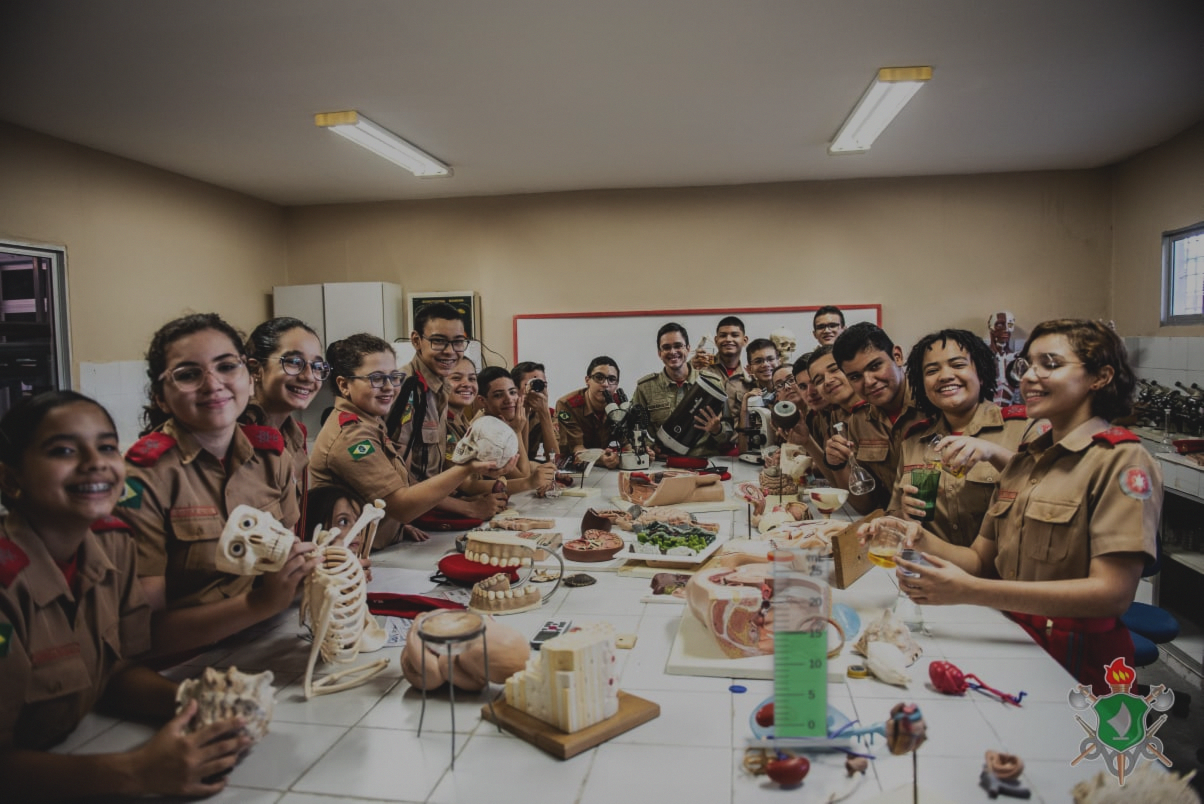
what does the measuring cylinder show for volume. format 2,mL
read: 15,mL
